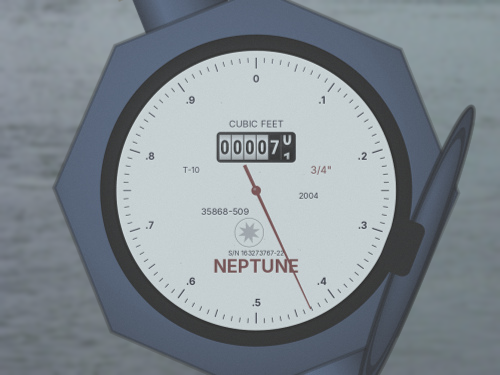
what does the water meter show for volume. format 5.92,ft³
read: 70.43,ft³
